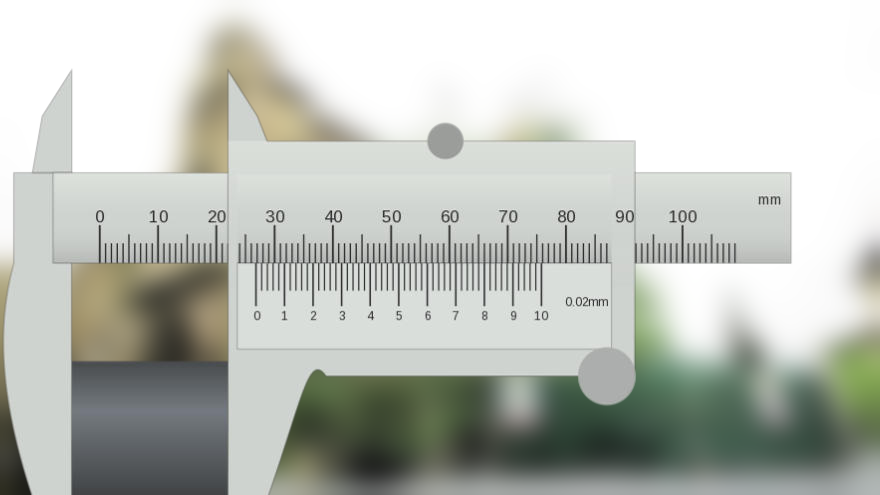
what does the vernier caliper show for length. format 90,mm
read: 26.8,mm
